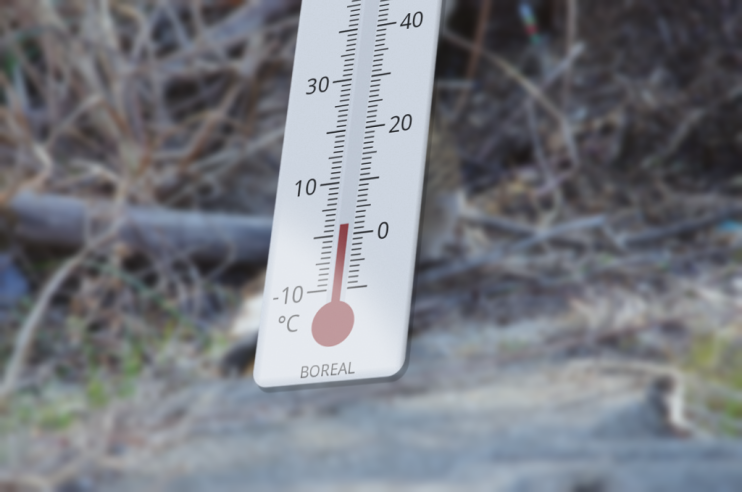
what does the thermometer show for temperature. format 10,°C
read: 2,°C
